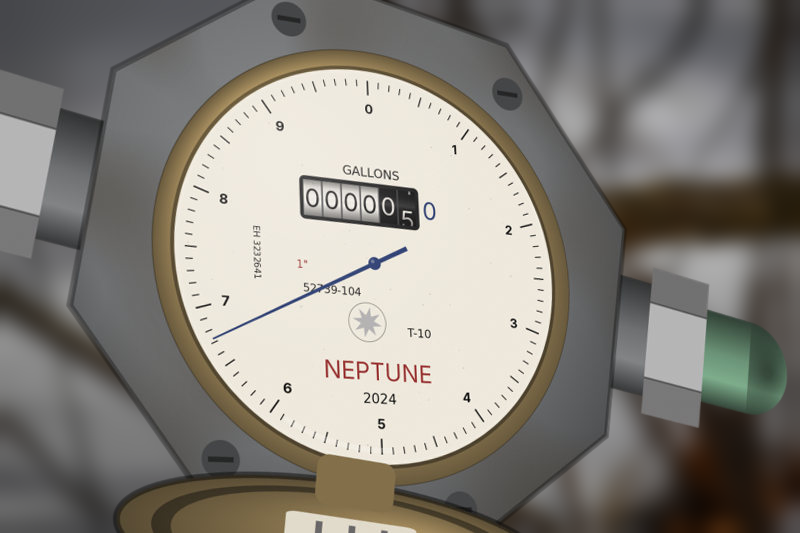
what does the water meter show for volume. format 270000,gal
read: 46.7,gal
